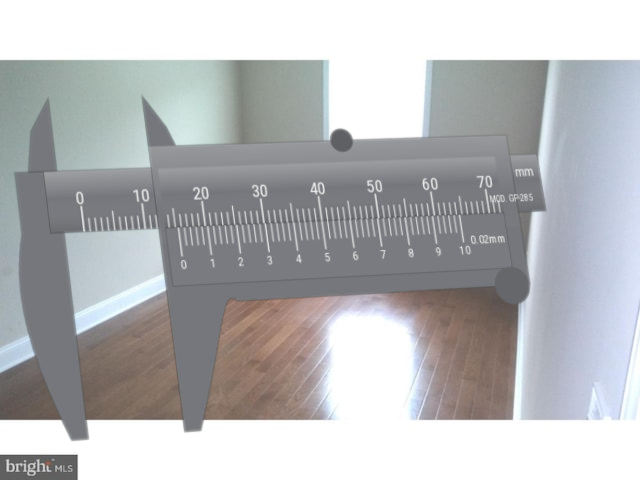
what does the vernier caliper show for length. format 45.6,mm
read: 15.5,mm
